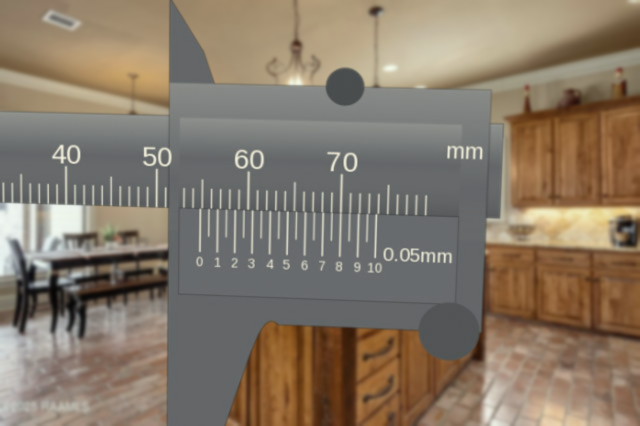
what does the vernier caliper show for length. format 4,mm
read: 54.8,mm
